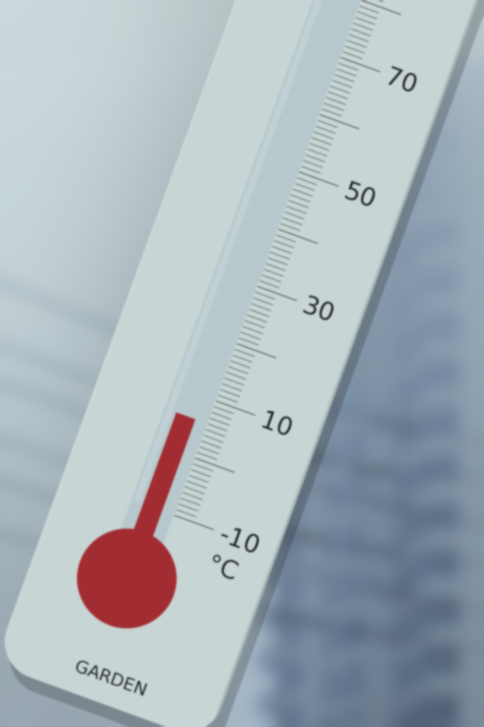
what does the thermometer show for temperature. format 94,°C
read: 6,°C
